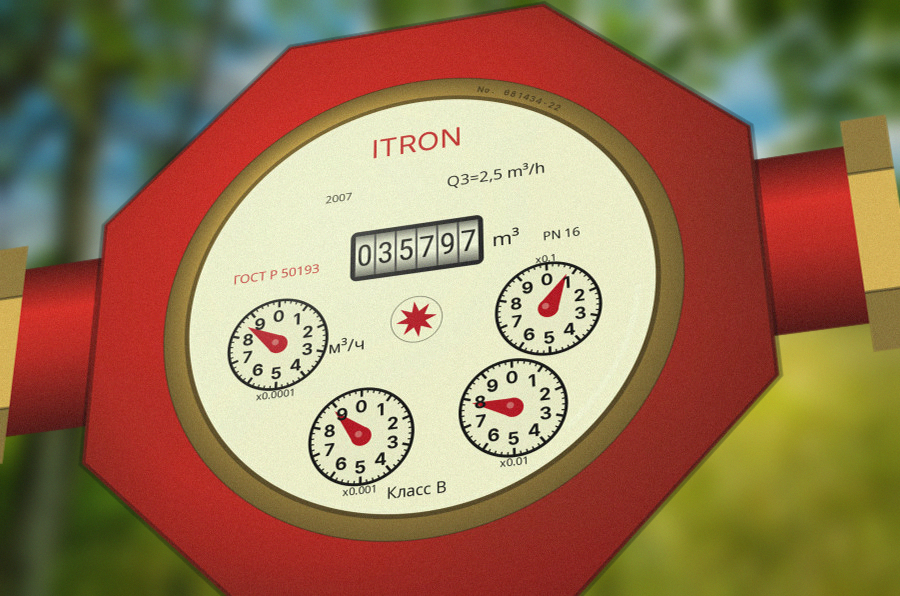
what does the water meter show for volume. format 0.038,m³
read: 35797.0788,m³
